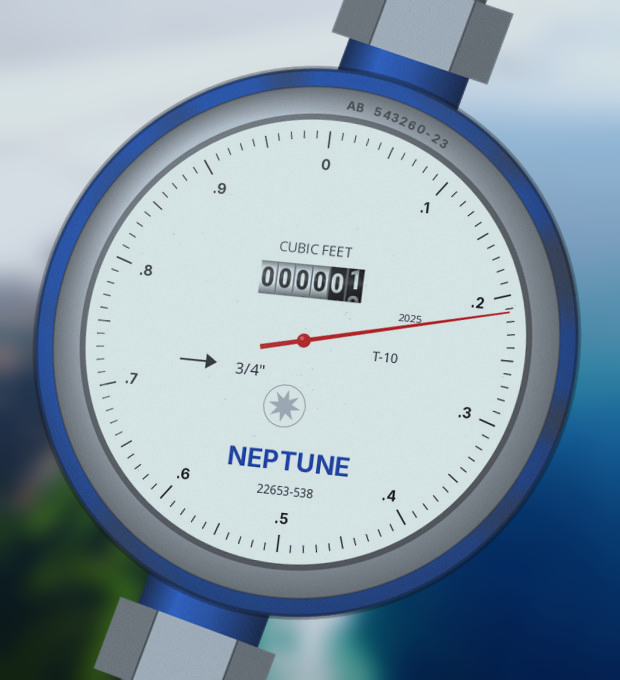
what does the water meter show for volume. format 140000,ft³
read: 1.21,ft³
